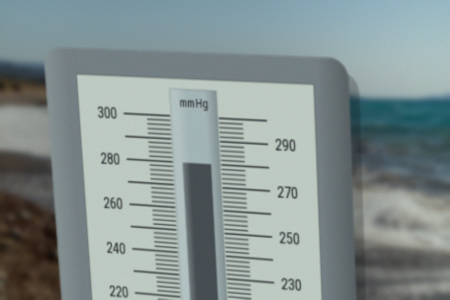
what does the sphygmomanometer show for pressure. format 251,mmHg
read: 280,mmHg
